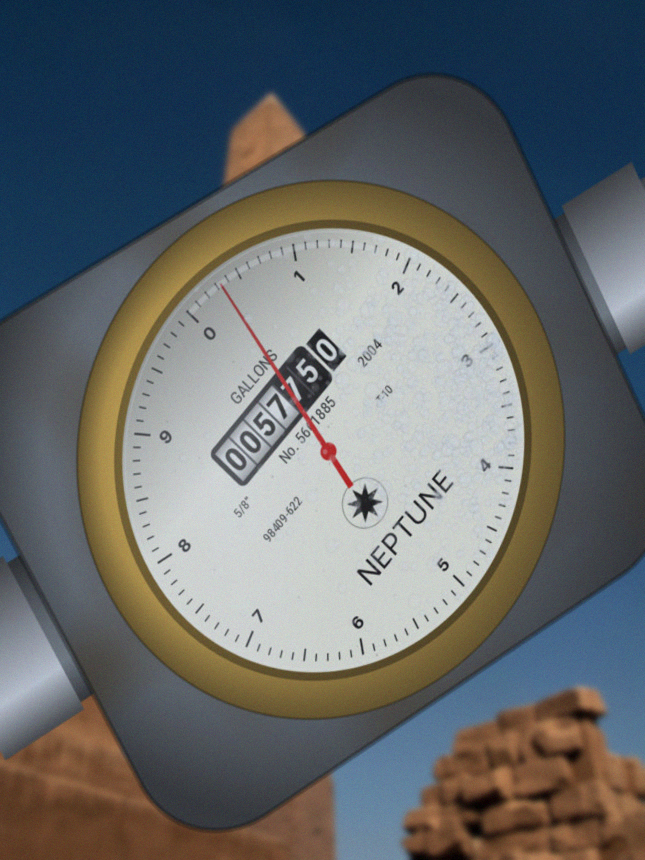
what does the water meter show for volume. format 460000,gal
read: 57750.3,gal
